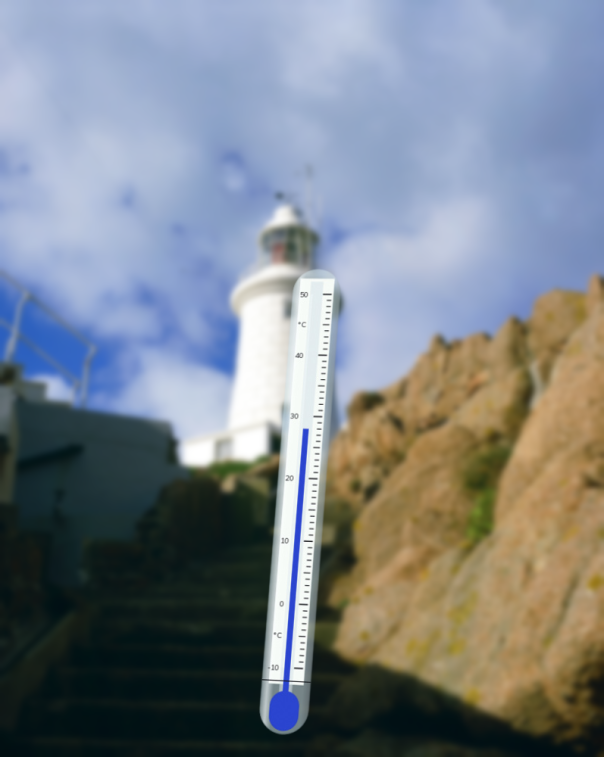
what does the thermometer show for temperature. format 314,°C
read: 28,°C
